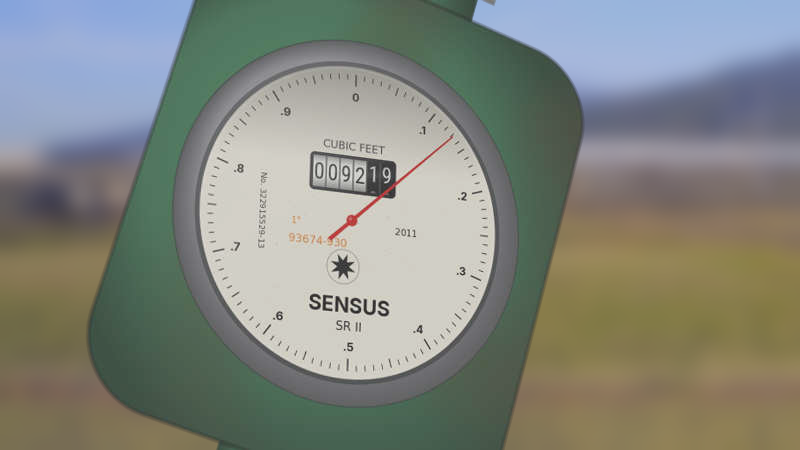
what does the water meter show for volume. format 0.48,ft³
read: 9219.13,ft³
